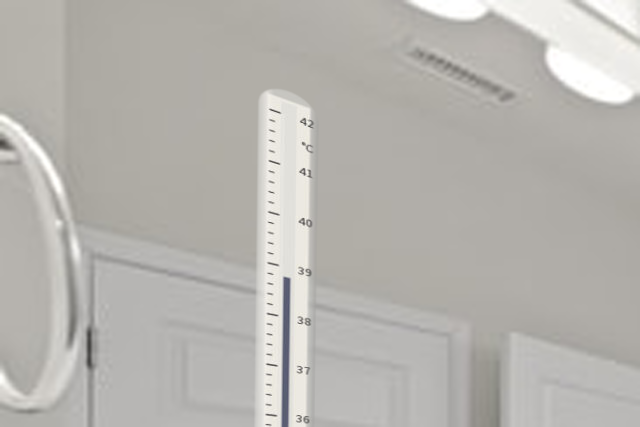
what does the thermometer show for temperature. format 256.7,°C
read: 38.8,°C
